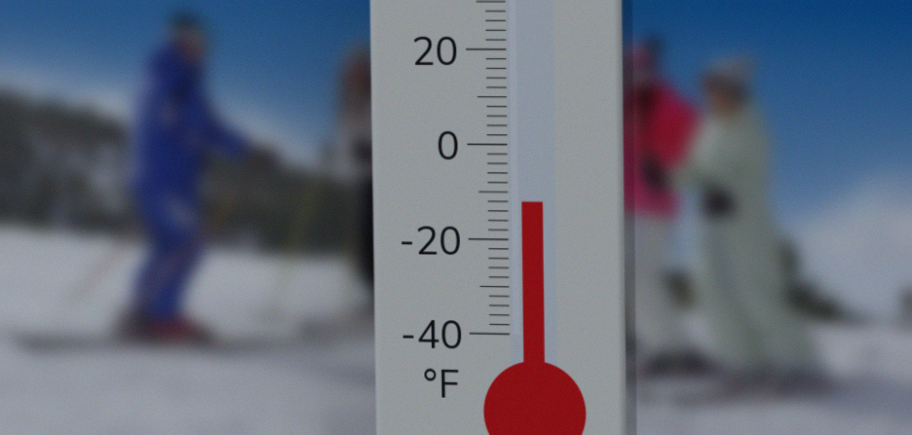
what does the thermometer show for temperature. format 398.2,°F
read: -12,°F
